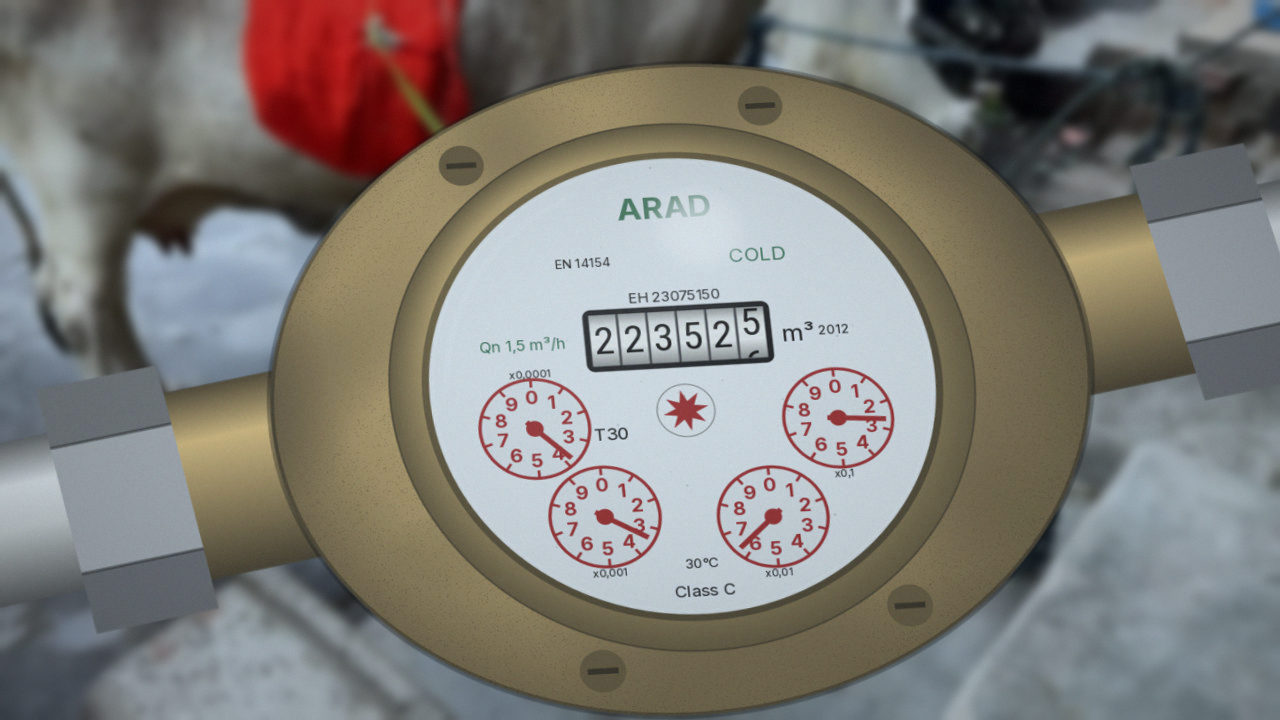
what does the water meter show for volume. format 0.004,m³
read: 223525.2633,m³
